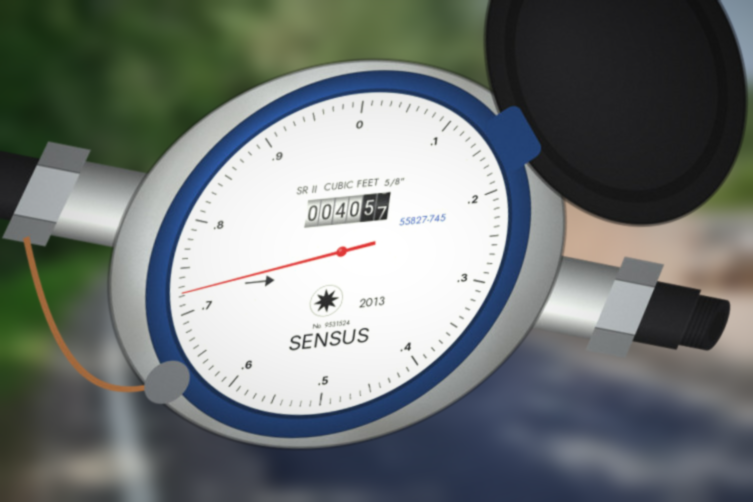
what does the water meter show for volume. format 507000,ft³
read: 4056.72,ft³
